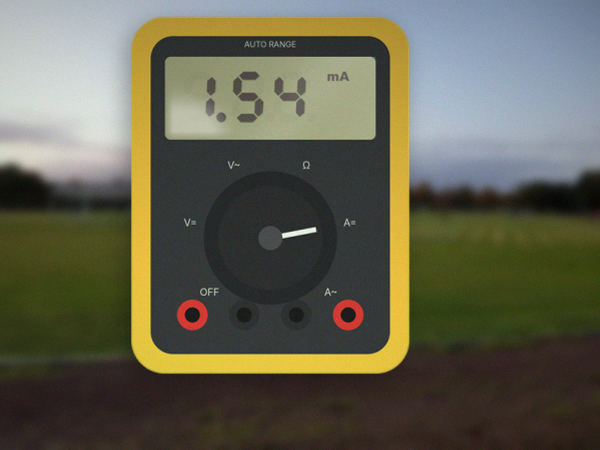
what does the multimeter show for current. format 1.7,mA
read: 1.54,mA
